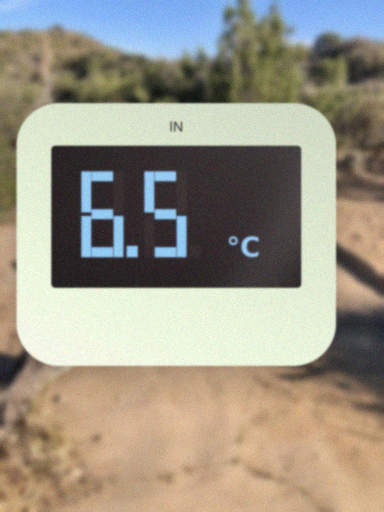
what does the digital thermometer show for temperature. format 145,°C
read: 6.5,°C
